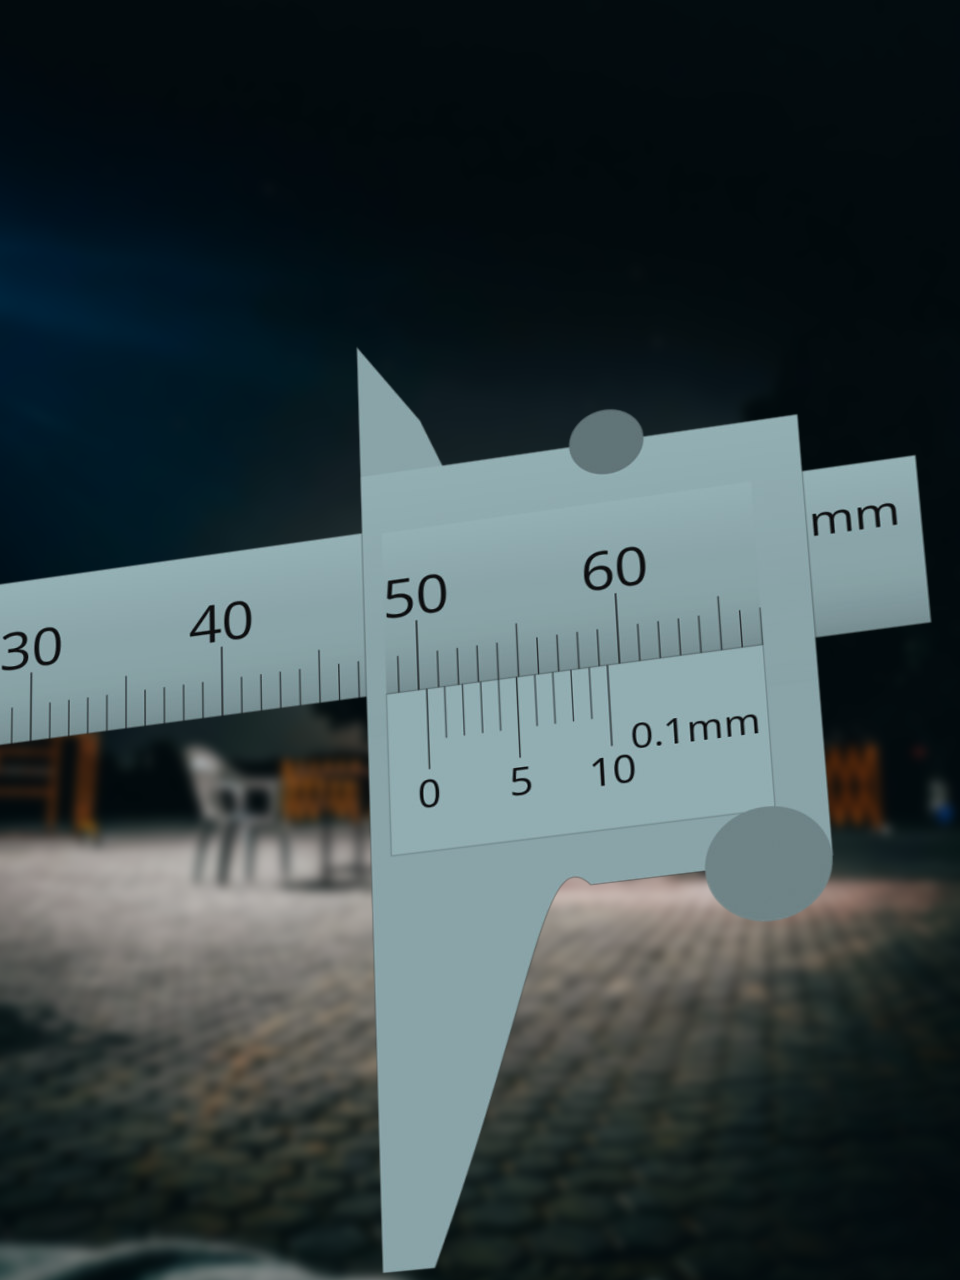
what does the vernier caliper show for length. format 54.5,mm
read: 50.4,mm
